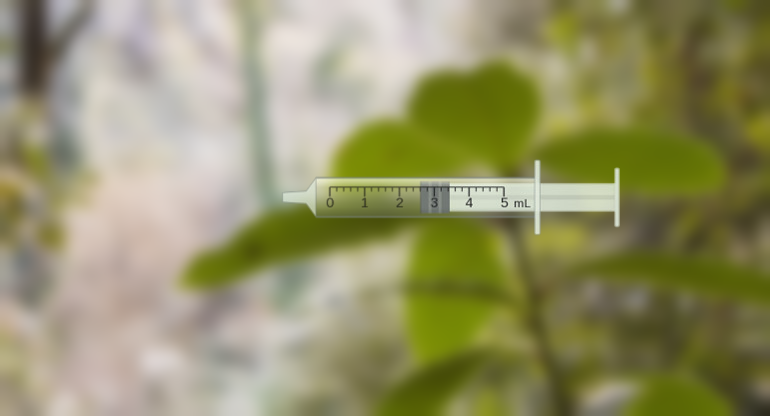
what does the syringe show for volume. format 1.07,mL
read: 2.6,mL
